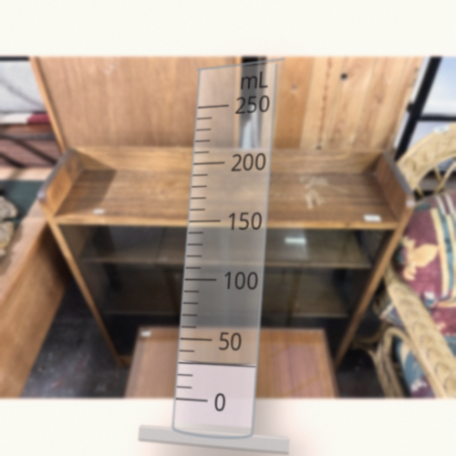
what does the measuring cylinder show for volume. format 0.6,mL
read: 30,mL
